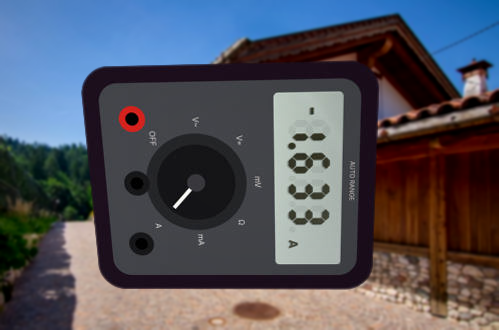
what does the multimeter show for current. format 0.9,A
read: -1.633,A
